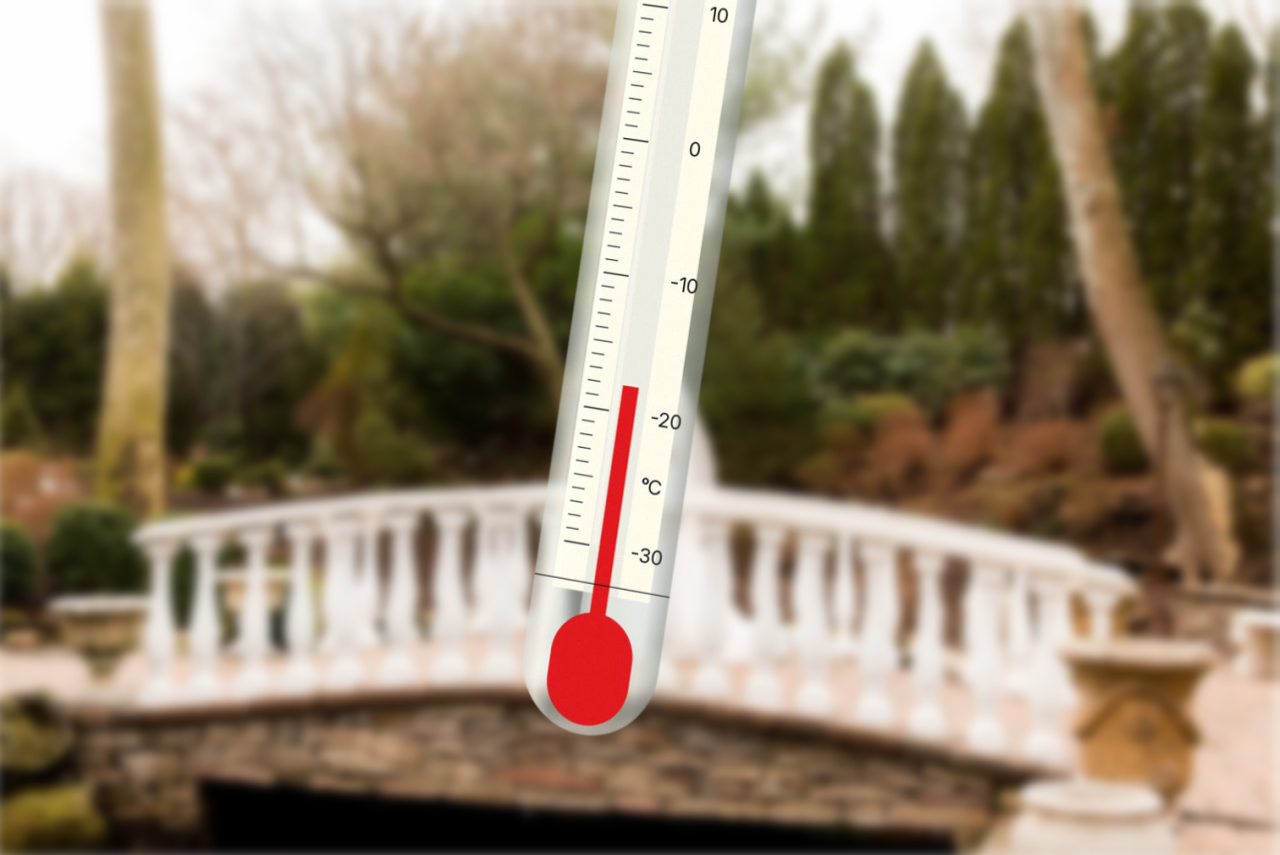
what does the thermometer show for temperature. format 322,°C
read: -18,°C
